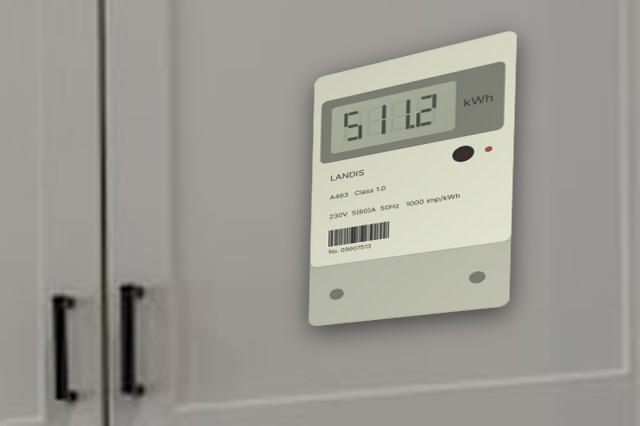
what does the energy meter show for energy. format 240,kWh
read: 511.2,kWh
